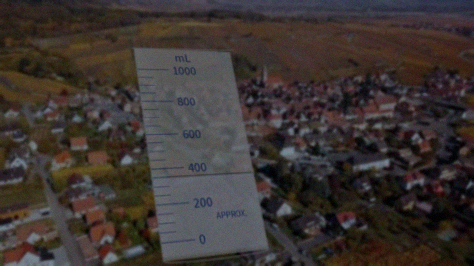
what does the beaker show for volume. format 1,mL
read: 350,mL
